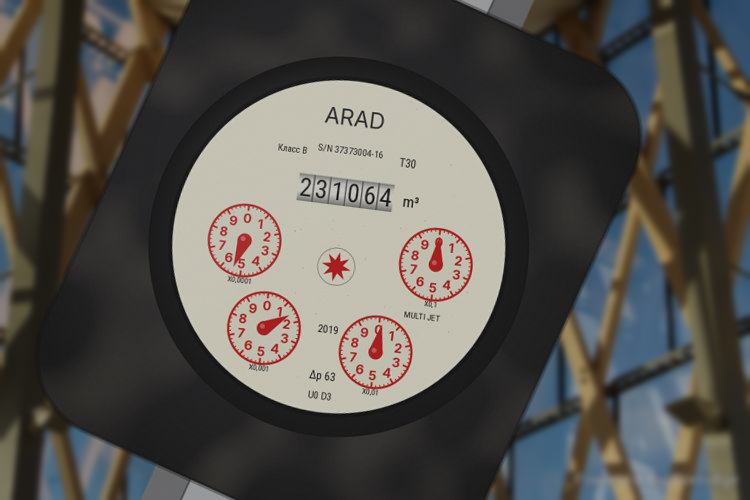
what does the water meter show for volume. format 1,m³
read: 231064.0015,m³
